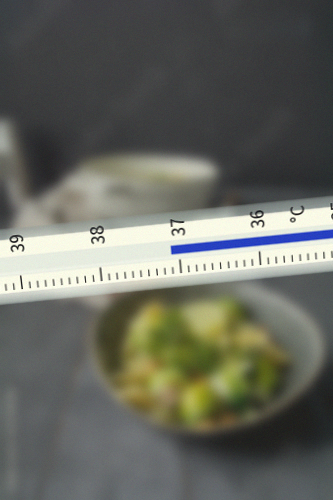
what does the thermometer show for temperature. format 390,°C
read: 37.1,°C
